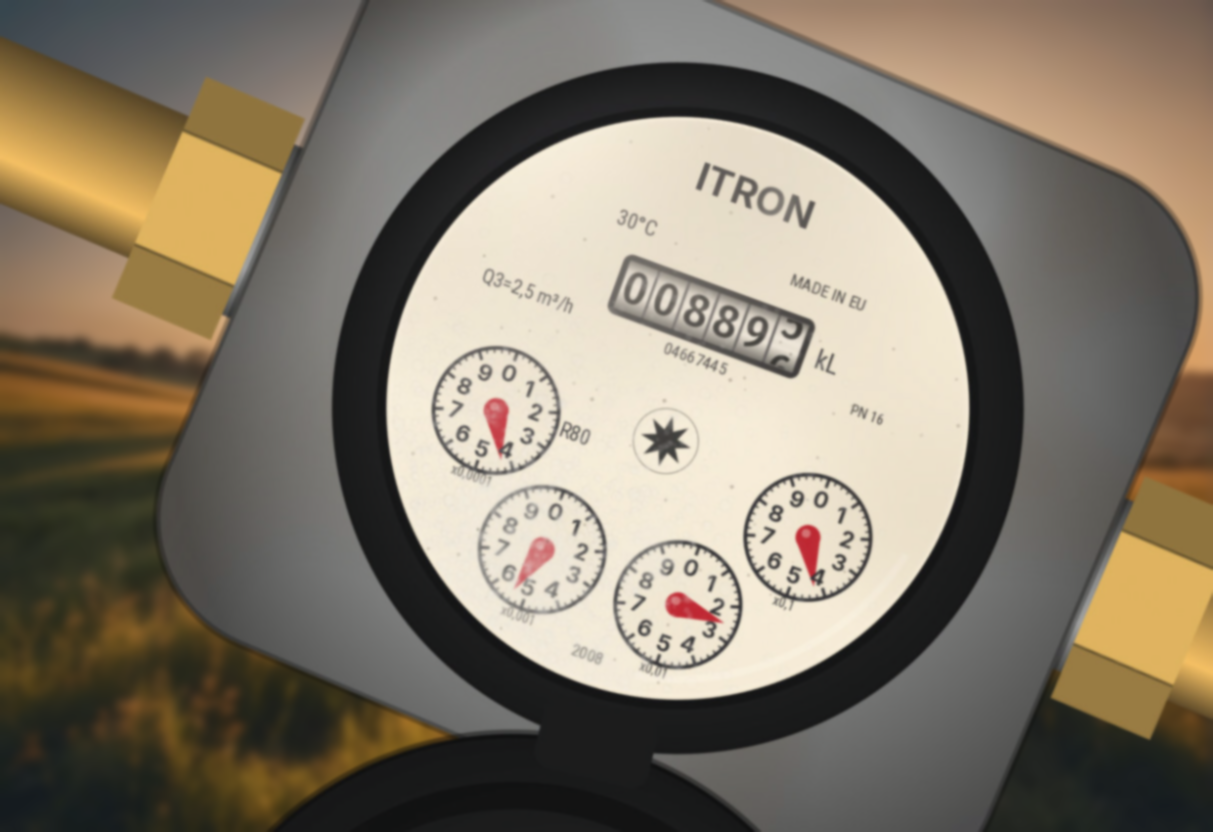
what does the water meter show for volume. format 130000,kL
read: 8895.4254,kL
